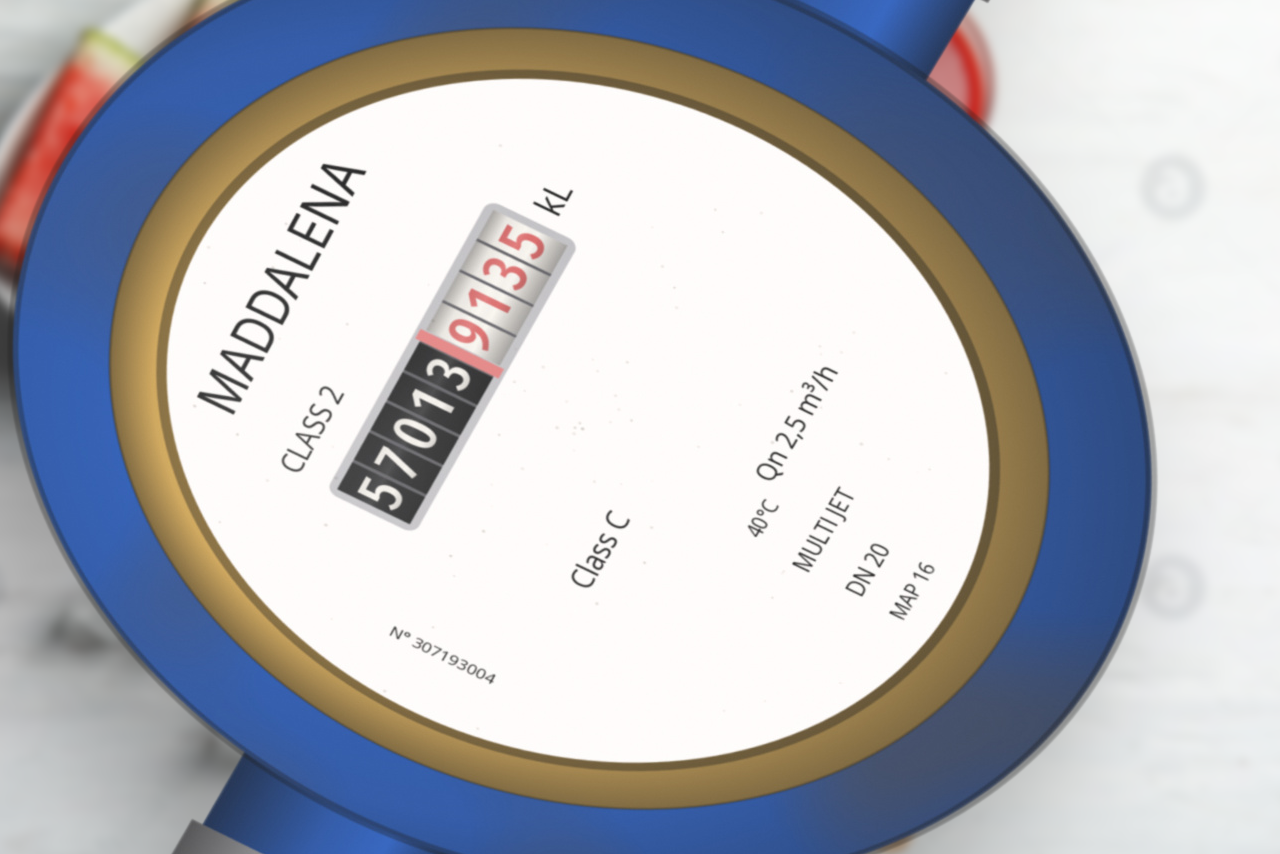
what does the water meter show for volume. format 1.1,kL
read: 57013.9135,kL
